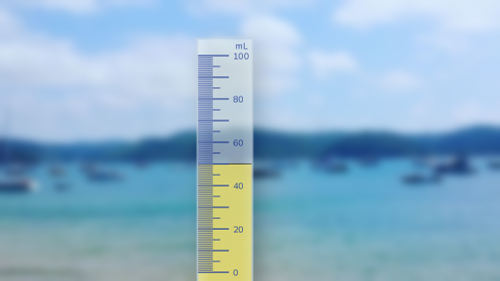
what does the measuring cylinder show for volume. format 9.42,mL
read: 50,mL
